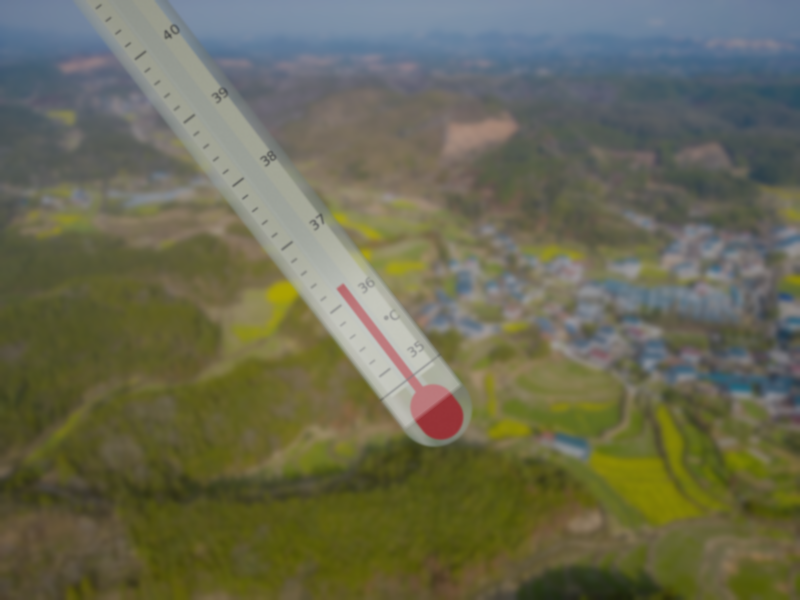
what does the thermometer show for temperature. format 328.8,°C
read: 36.2,°C
